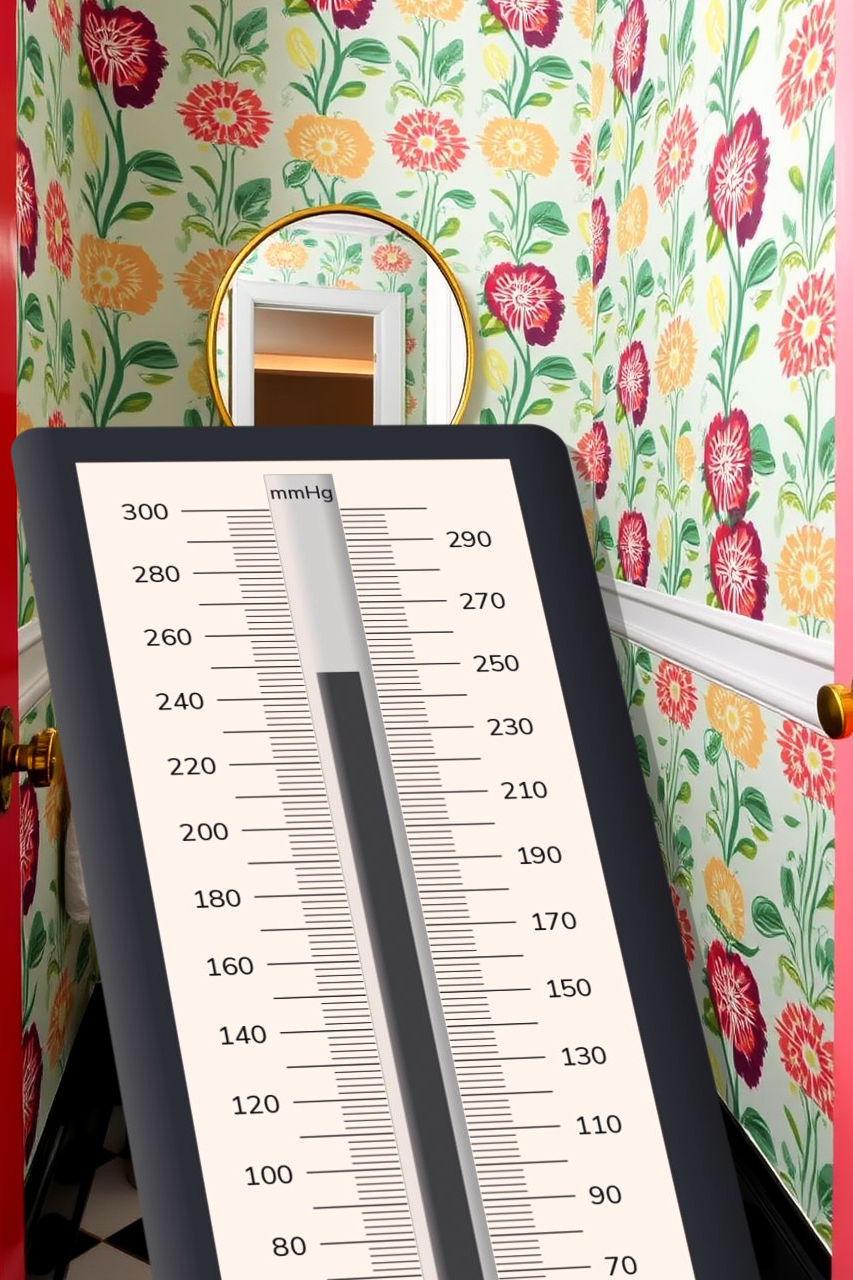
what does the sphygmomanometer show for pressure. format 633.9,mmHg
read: 248,mmHg
